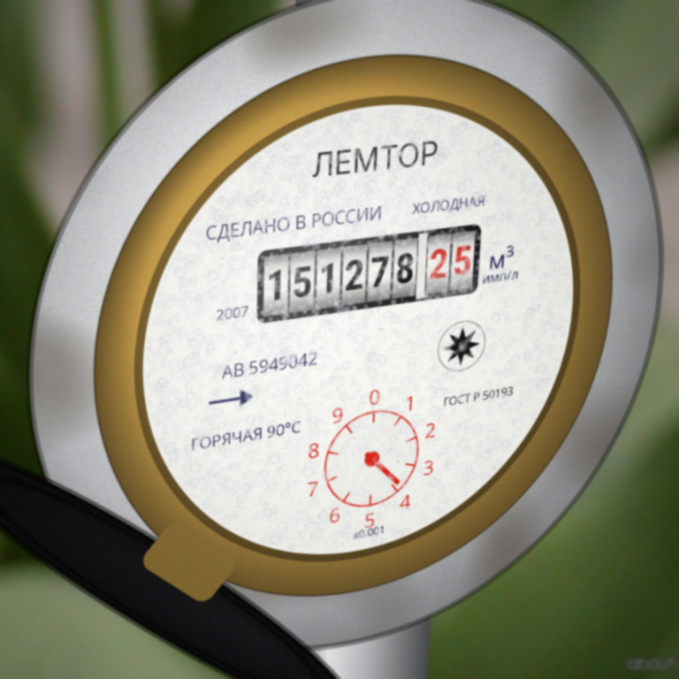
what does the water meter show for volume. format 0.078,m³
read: 151278.253,m³
